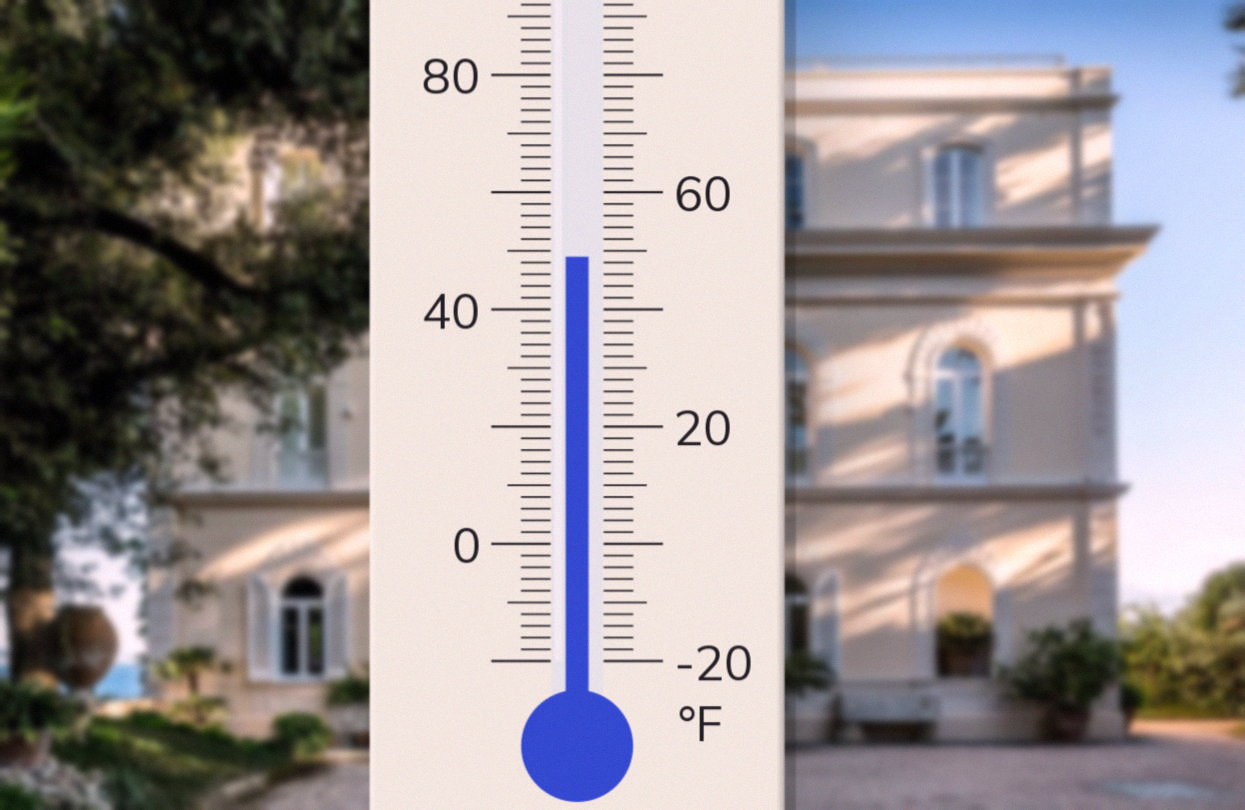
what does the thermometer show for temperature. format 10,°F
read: 49,°F
